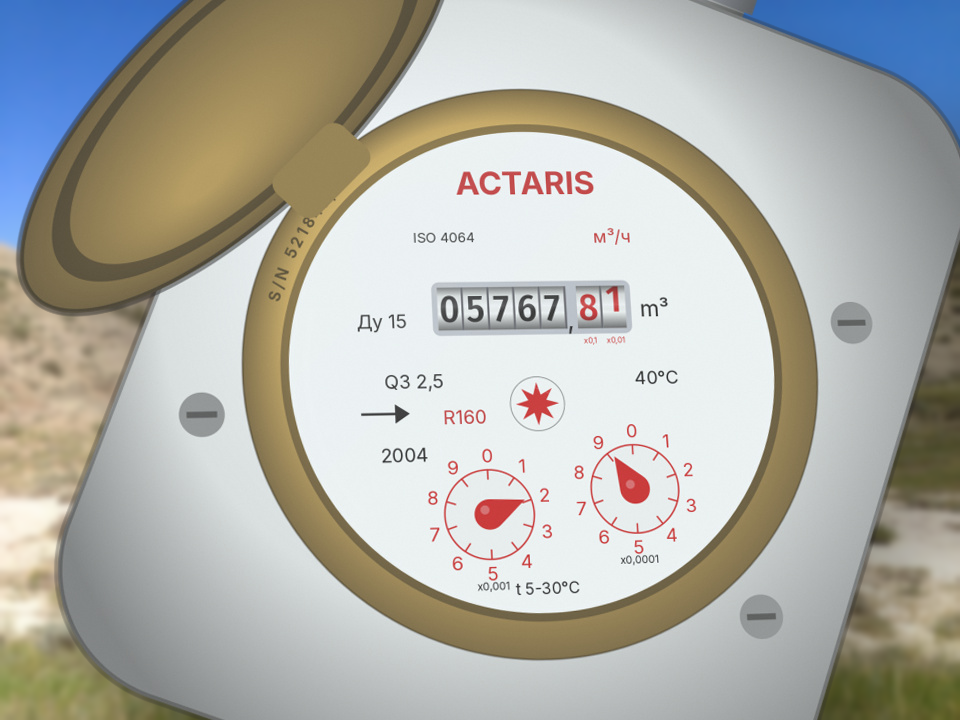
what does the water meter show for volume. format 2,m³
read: 5767.8119,m³
